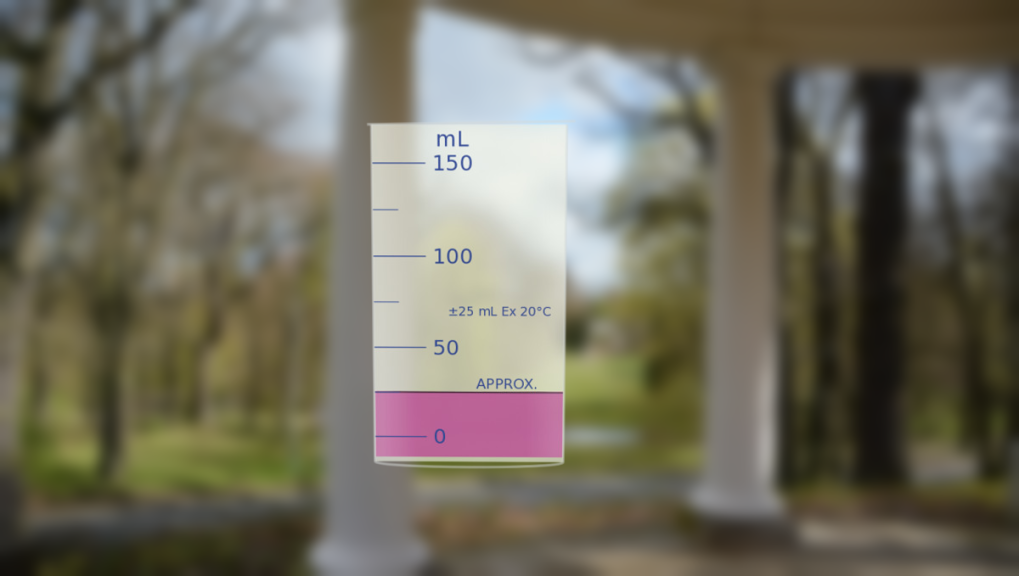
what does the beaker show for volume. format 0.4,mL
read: 25,mL
